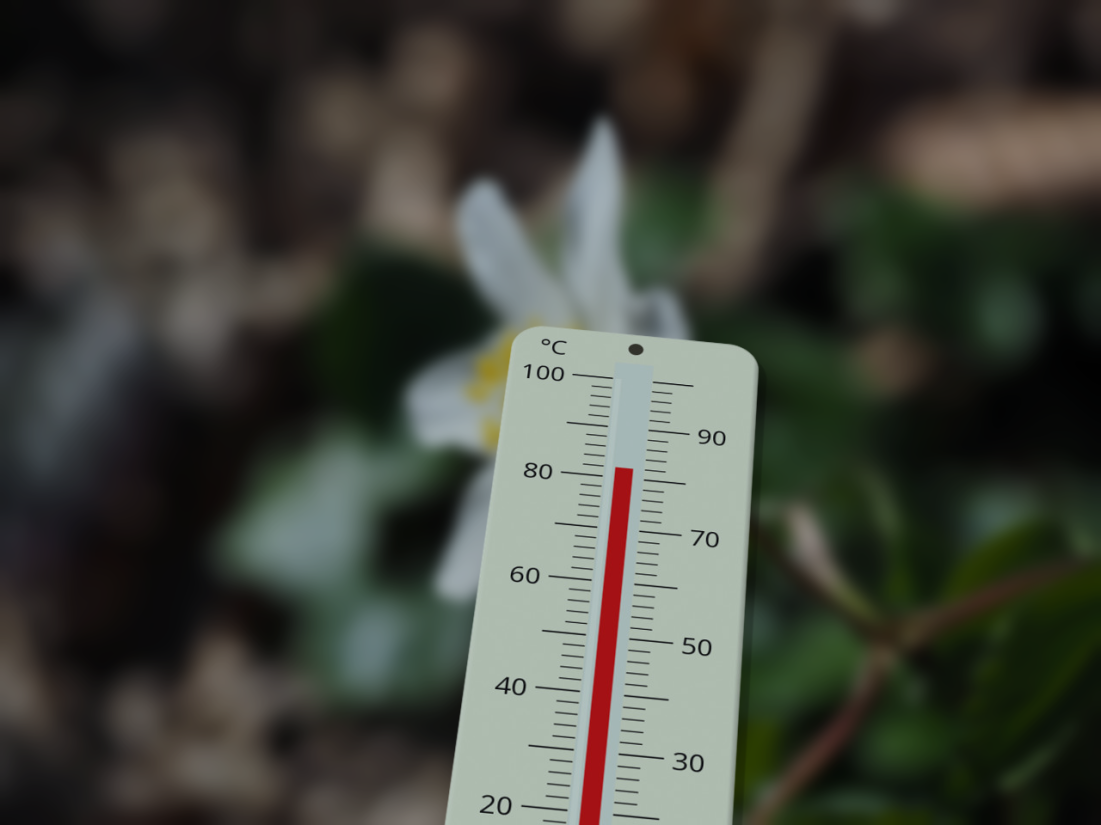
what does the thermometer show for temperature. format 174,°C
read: 82,°C
